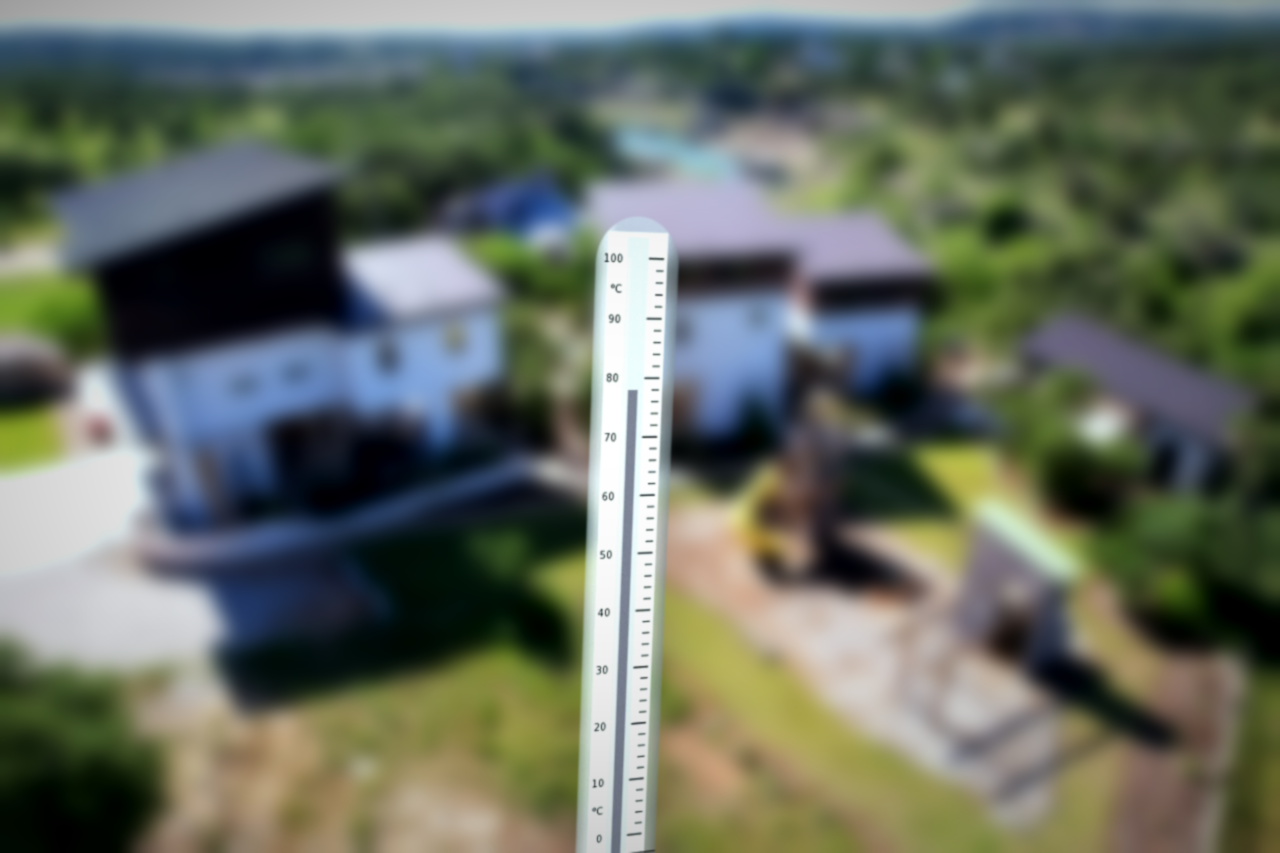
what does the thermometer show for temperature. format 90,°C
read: 78,°C
